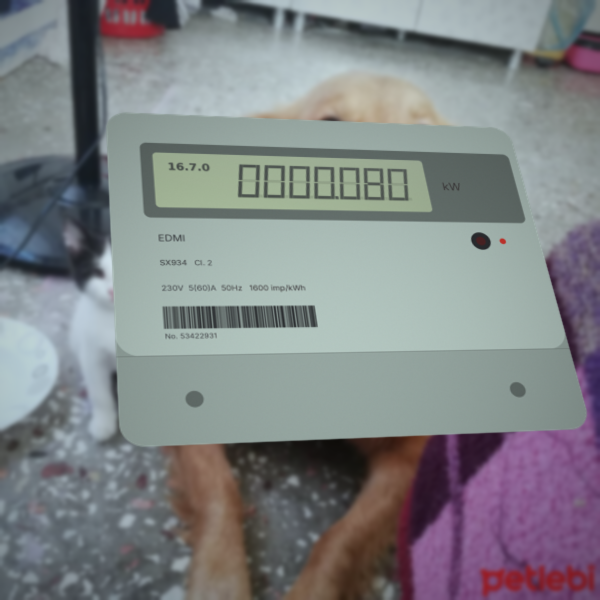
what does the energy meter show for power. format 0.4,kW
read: 0.080,kW
